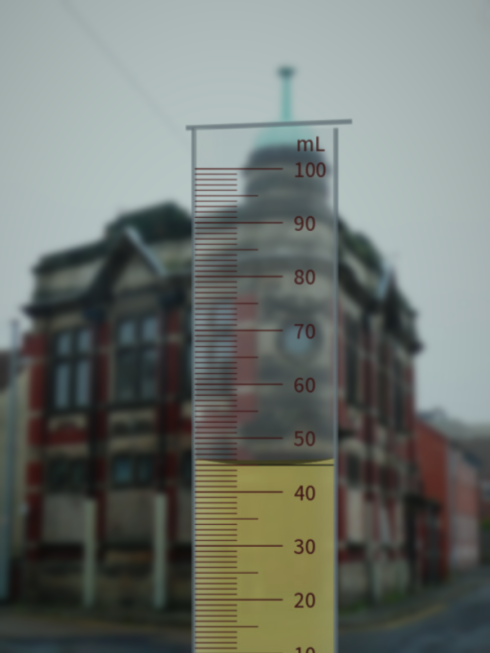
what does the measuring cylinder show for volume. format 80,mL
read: 45,mL
